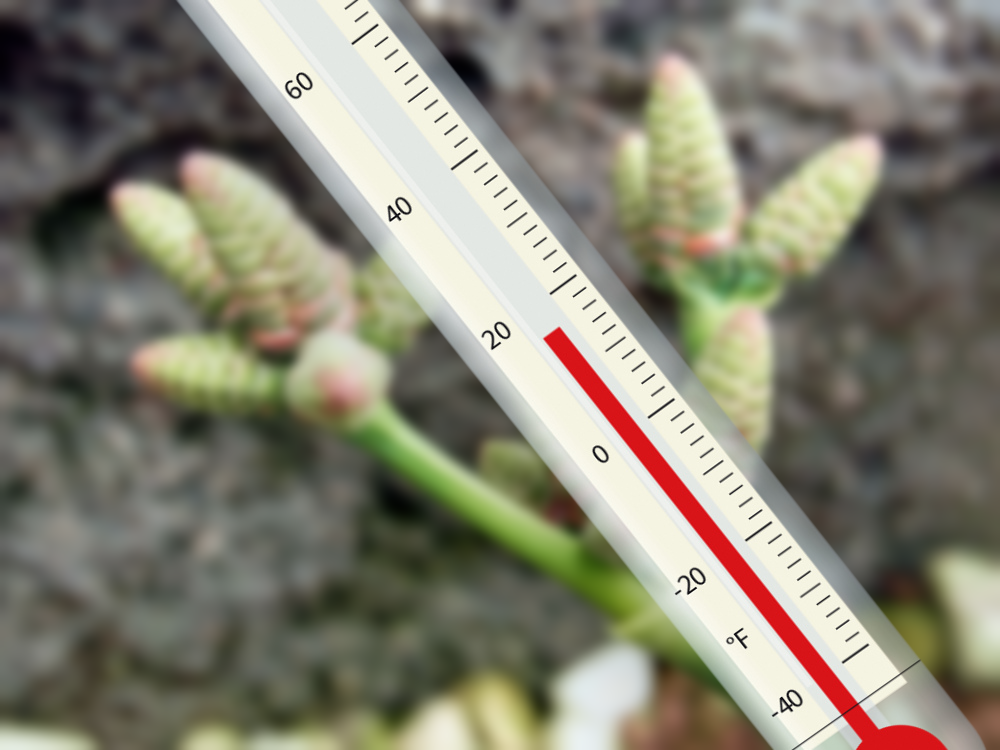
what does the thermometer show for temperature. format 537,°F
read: 16,°F
